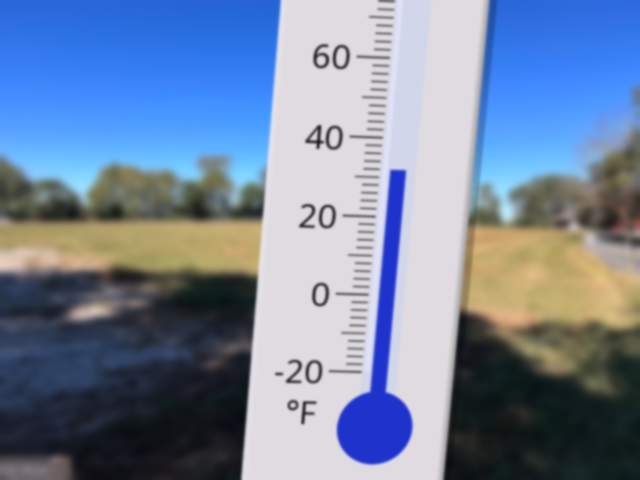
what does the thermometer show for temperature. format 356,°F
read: 32,°F
